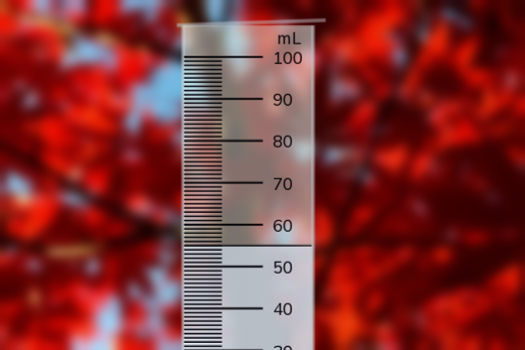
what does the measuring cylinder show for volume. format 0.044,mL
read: 55,mL
